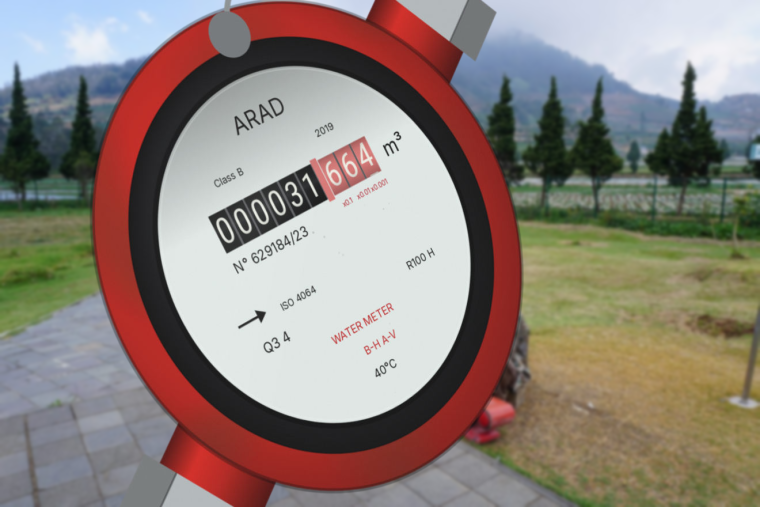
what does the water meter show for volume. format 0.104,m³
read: 31.664,m³
